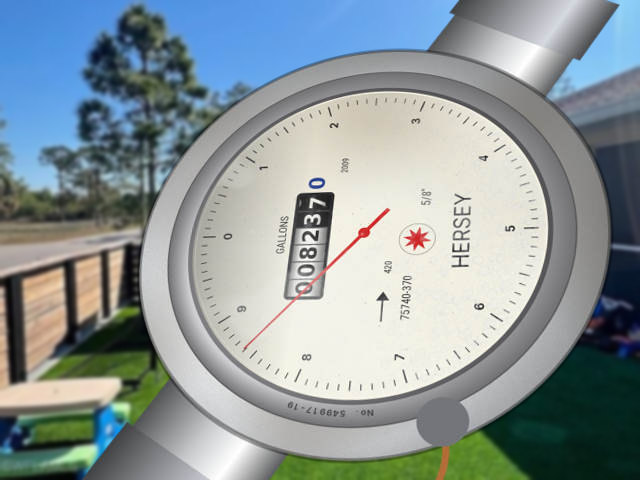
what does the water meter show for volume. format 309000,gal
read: 82368.6,gal
